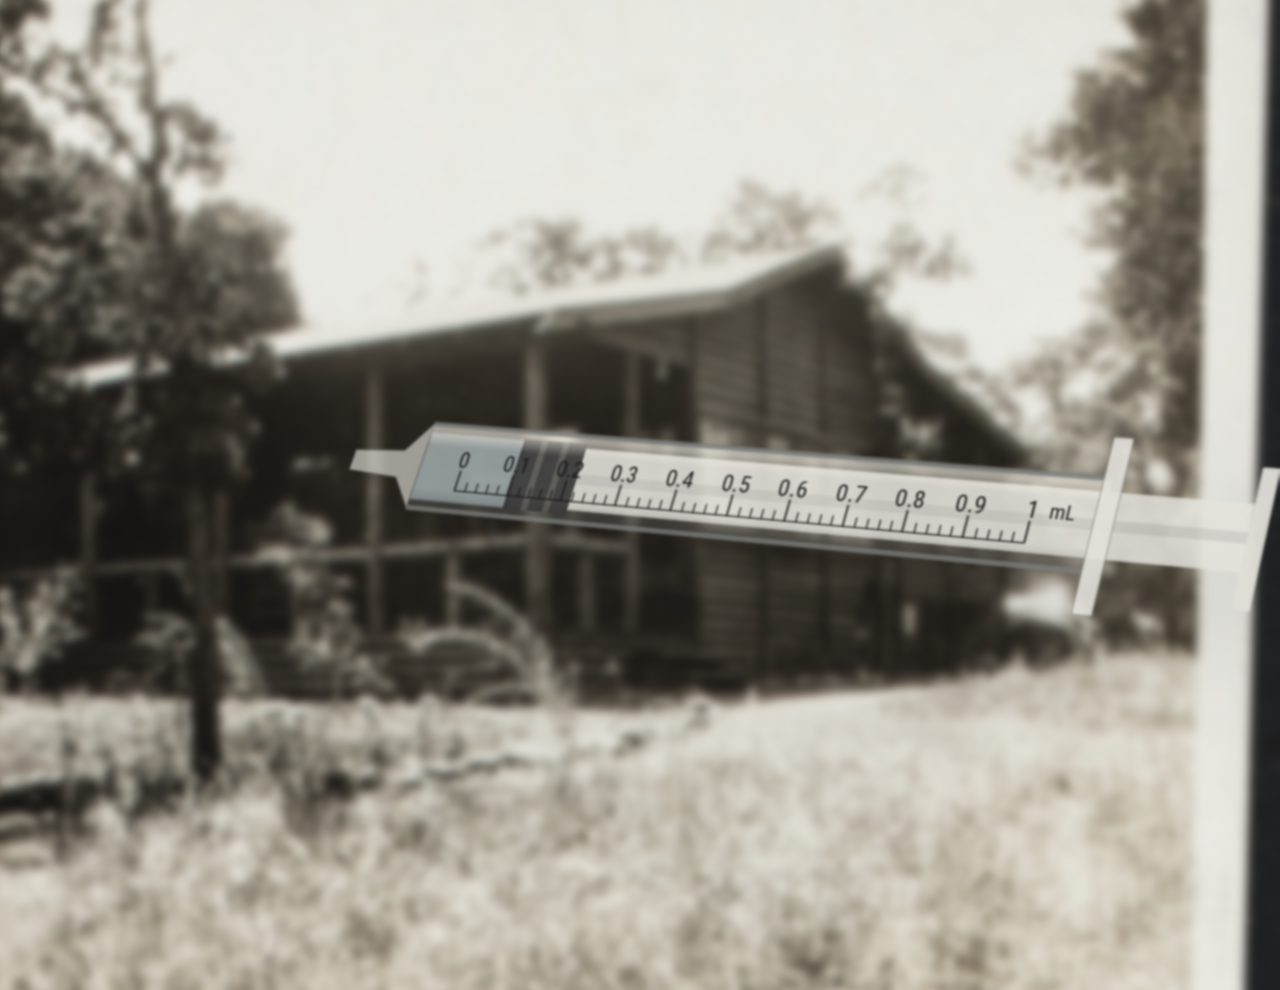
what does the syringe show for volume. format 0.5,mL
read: 0.1,mL
